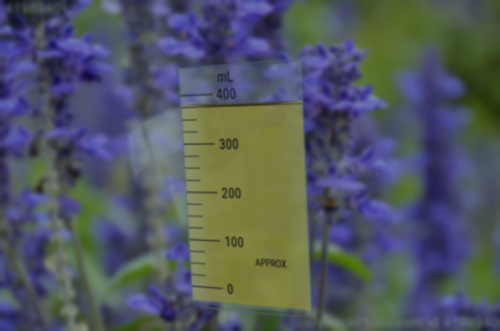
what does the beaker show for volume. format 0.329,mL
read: 375,mL
